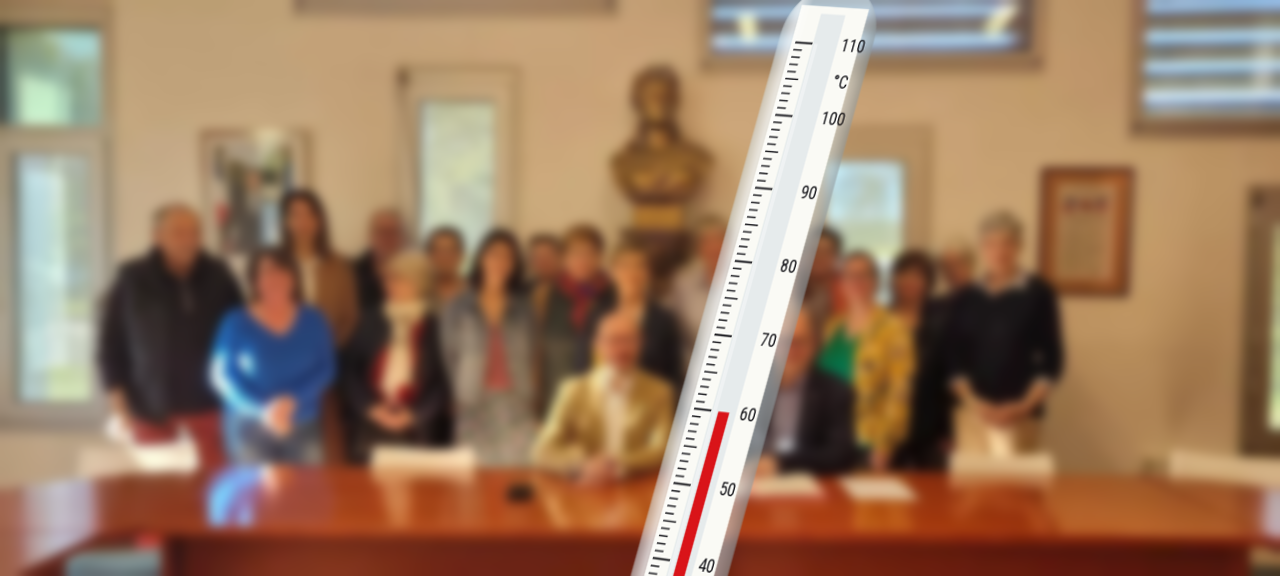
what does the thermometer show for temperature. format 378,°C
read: 60,°C
